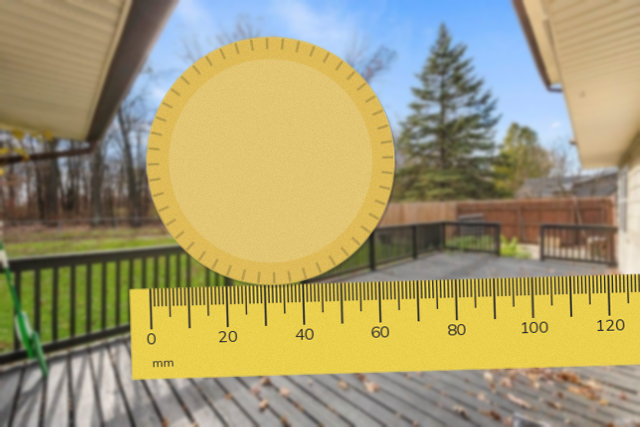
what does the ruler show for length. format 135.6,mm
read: 65,mm
